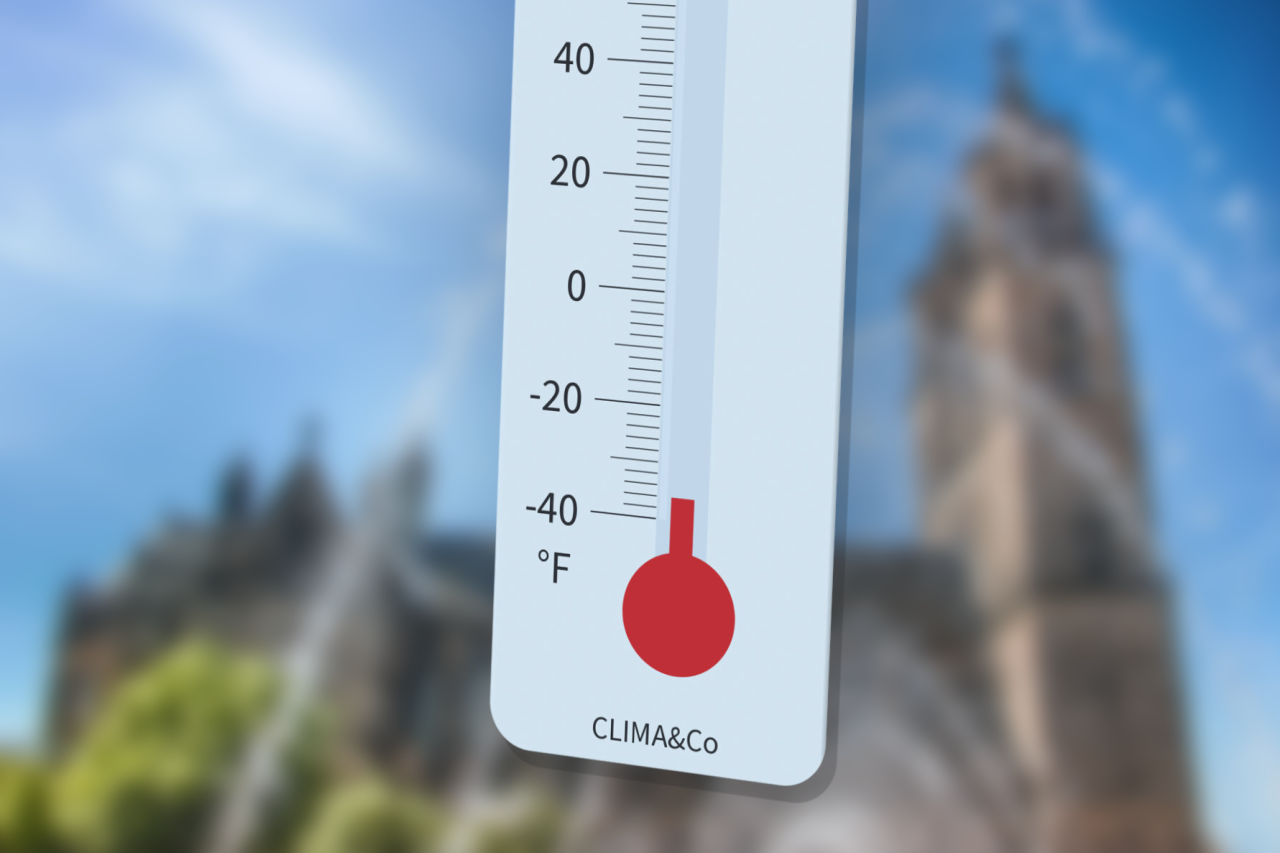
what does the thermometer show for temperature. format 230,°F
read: -36,°F
